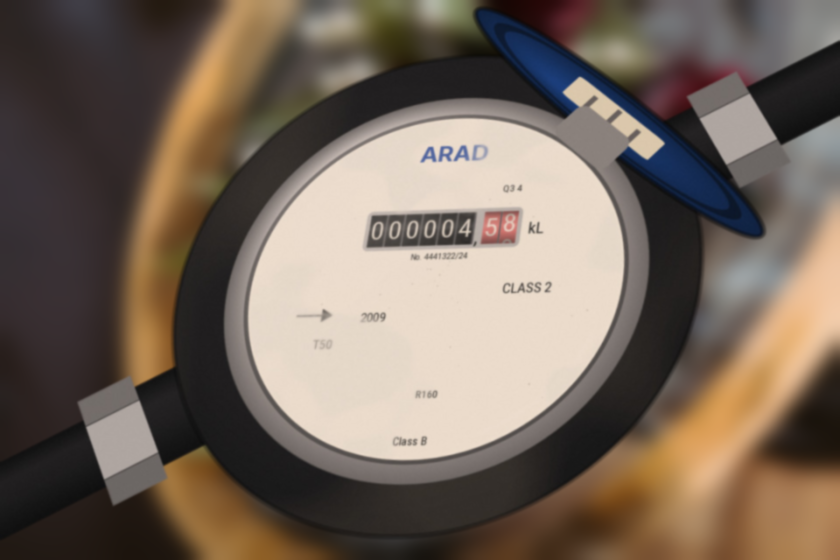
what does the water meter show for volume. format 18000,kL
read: 4.58,kL
